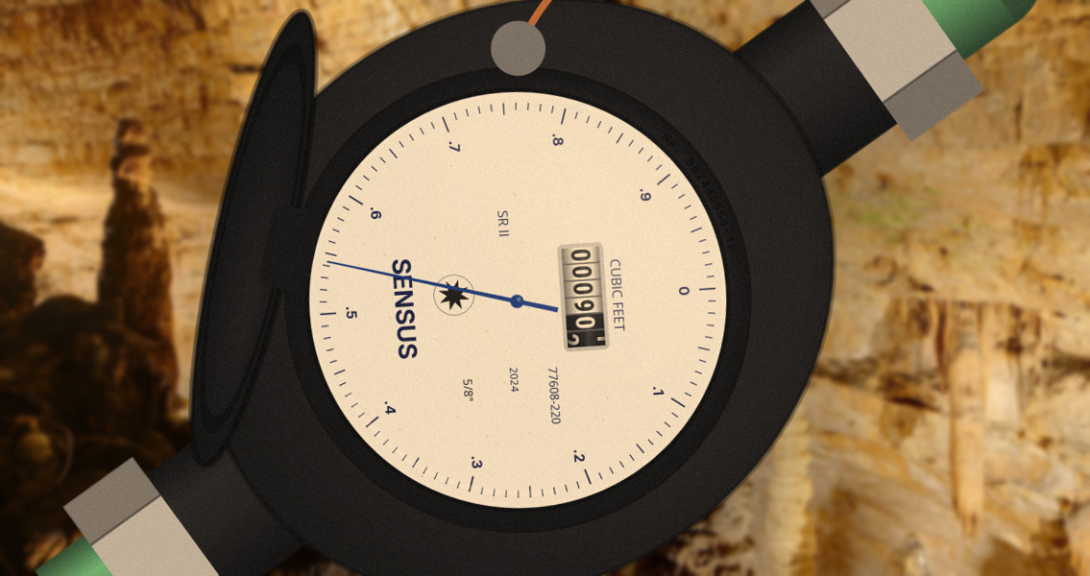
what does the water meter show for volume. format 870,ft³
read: 901.54,ft³
